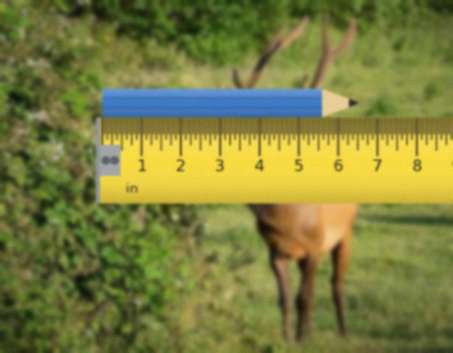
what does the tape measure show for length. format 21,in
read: 6.5,in
